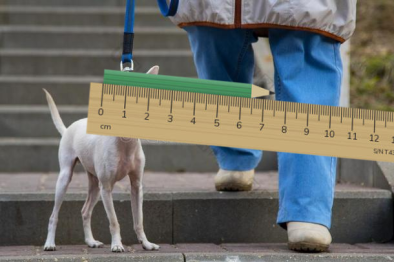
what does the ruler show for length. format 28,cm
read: 7.5,cm
